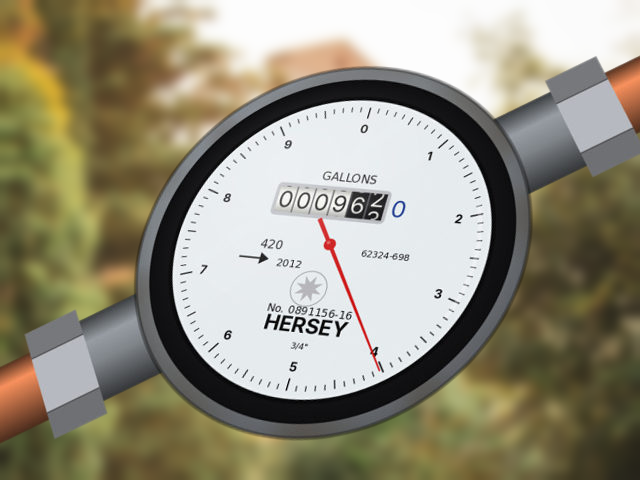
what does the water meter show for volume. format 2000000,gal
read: 9624.0,gal
